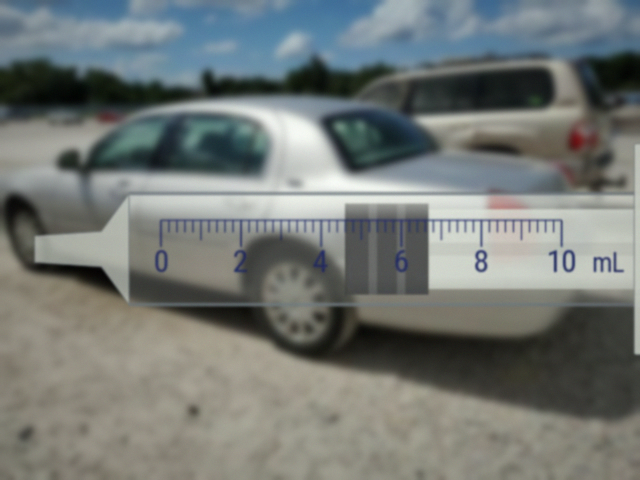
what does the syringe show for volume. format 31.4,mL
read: 4.6,mL
